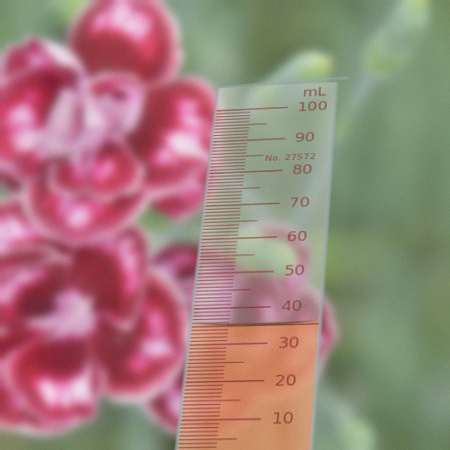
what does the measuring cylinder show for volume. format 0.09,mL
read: 35,mL
